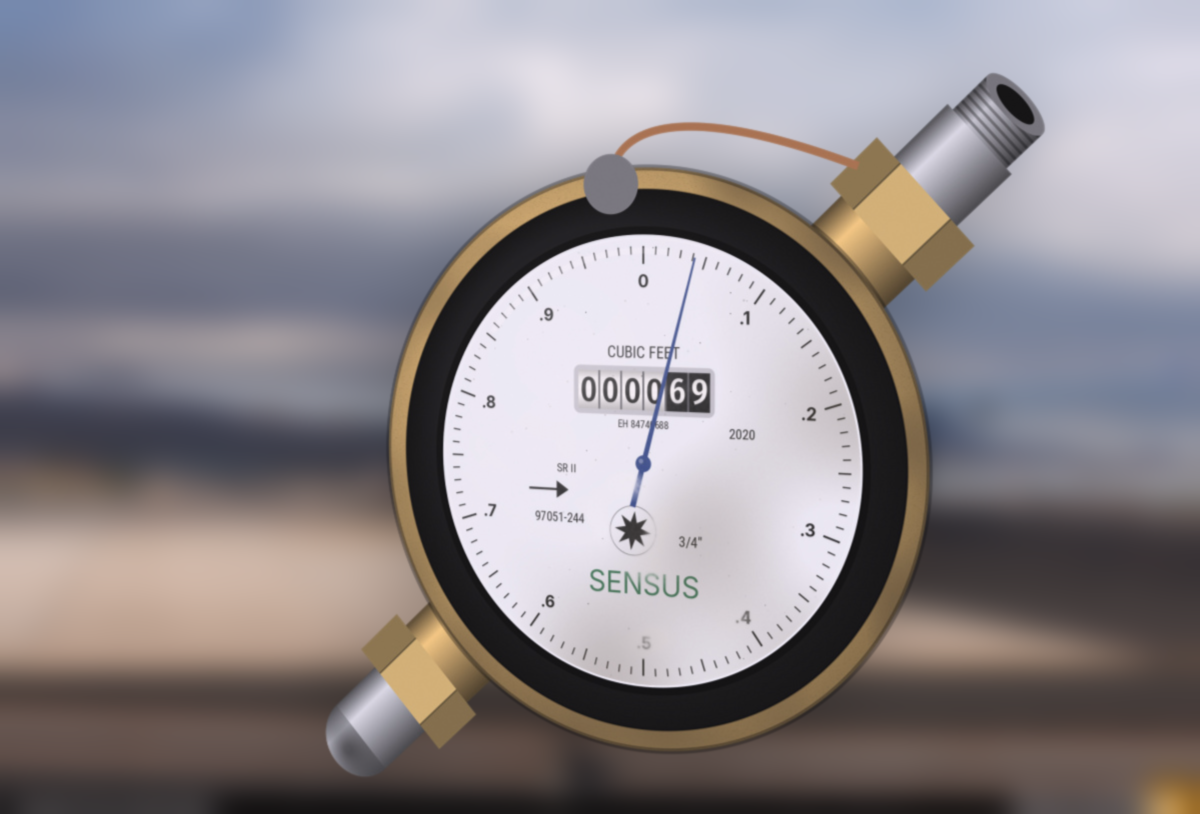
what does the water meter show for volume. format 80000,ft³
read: 69.04,ft³
